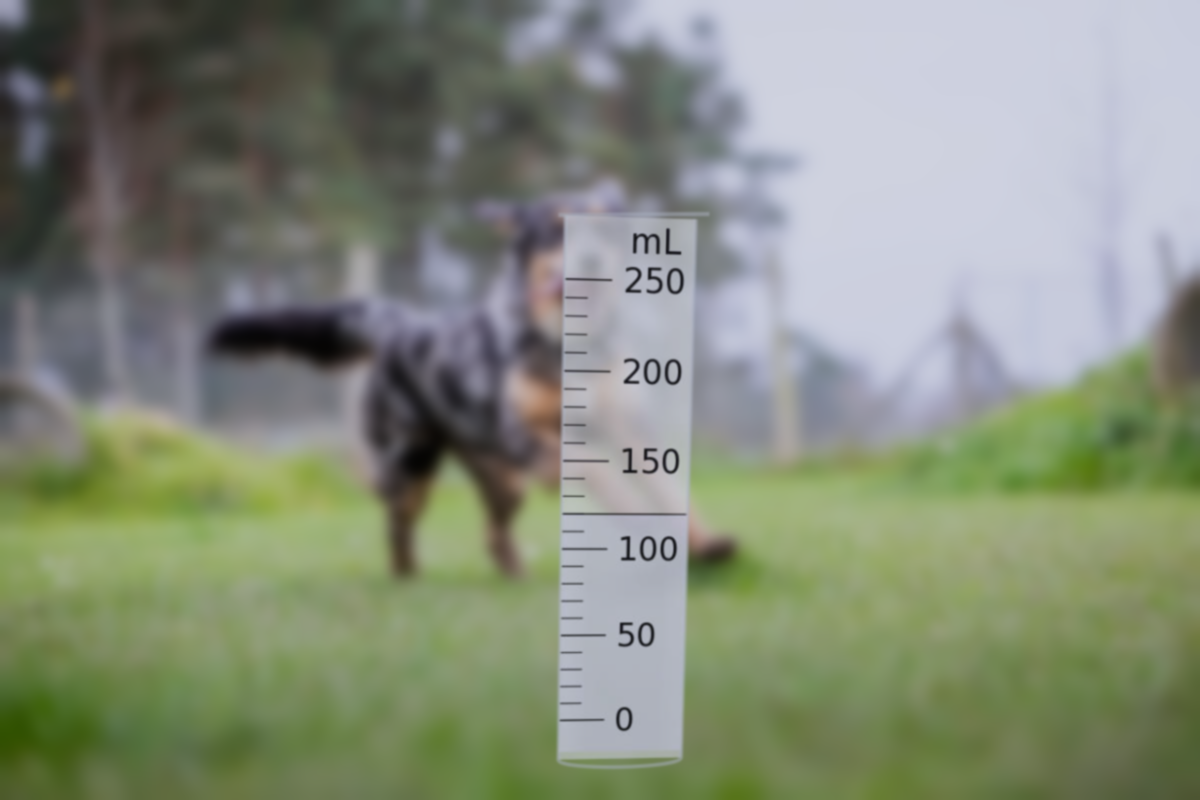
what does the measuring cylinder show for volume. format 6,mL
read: 120,mL
